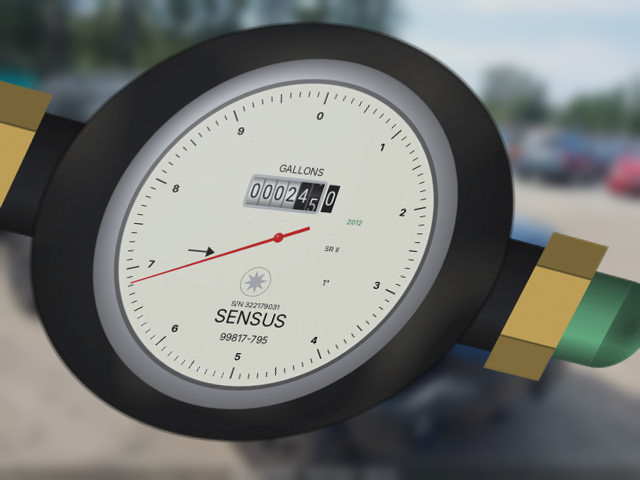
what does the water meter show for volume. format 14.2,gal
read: 2446.8,gal
